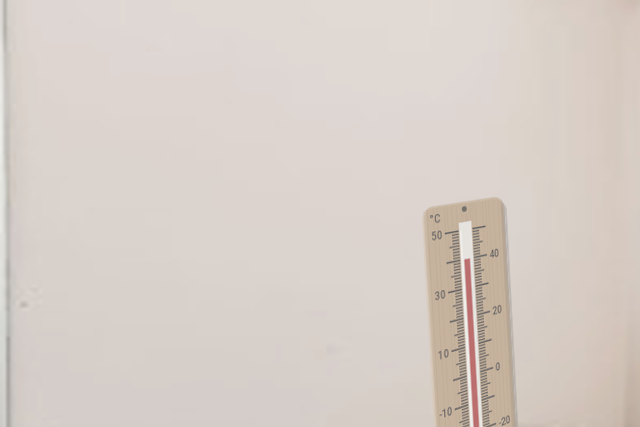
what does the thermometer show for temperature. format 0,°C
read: 40,°C
